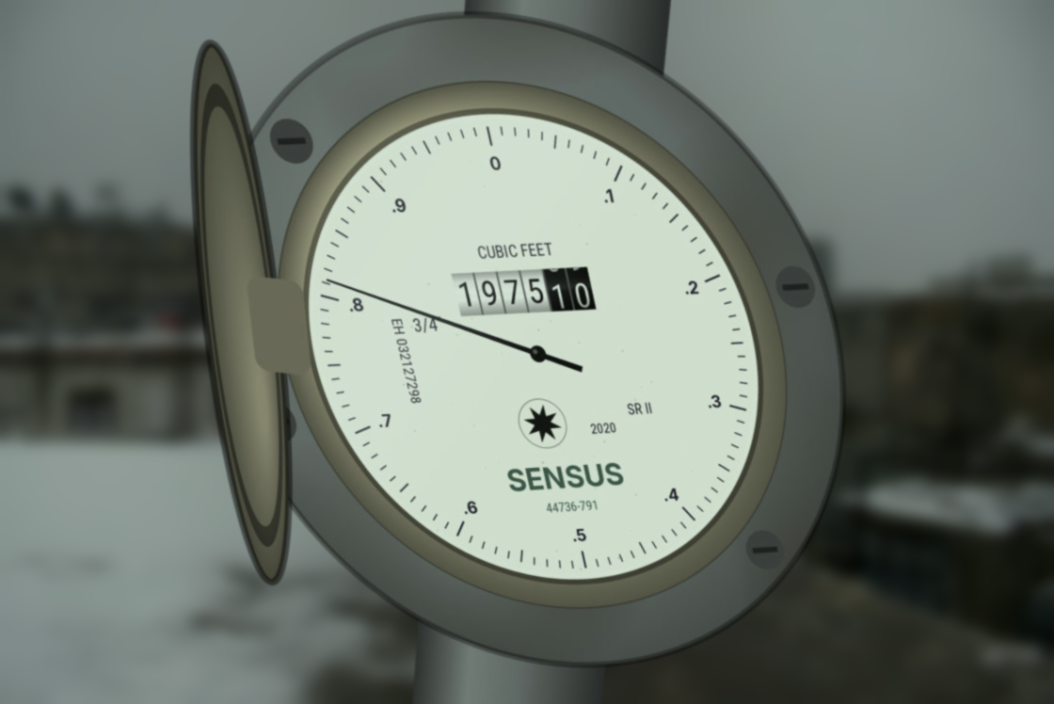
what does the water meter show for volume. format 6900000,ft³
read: 197509.81,ft³
